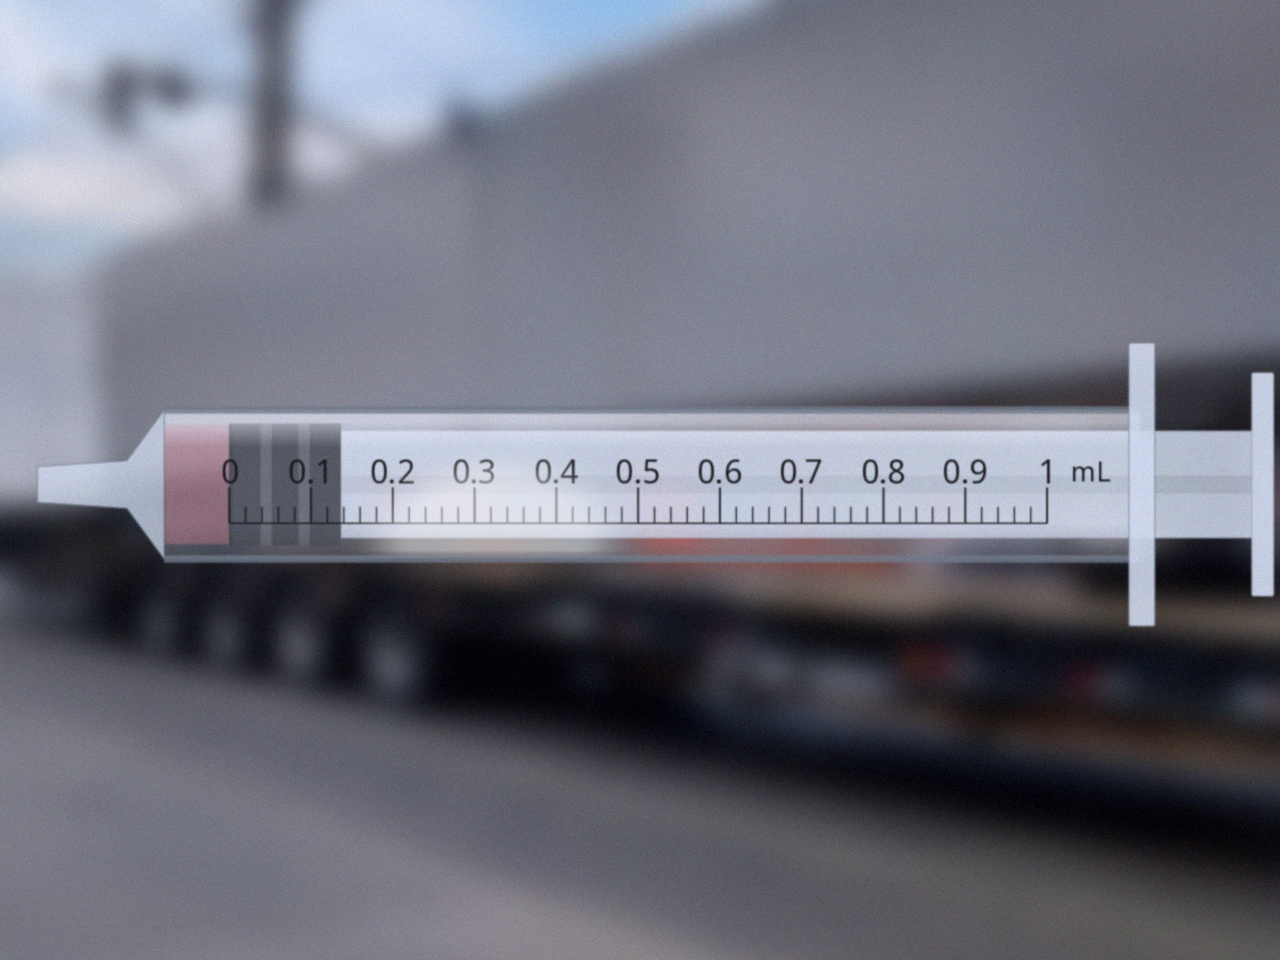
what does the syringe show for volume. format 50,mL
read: 0,mL
